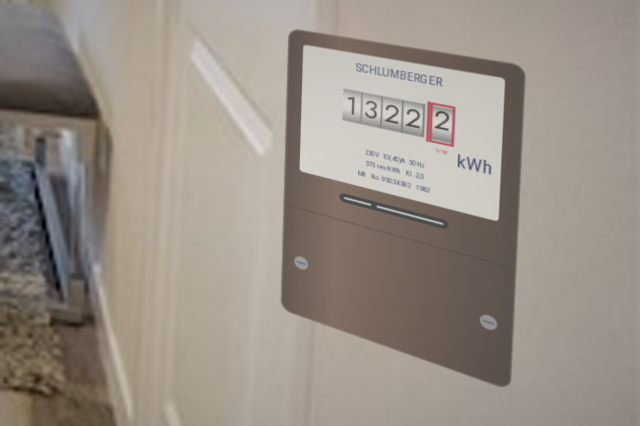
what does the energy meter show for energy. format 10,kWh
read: 1322.2,kWh
